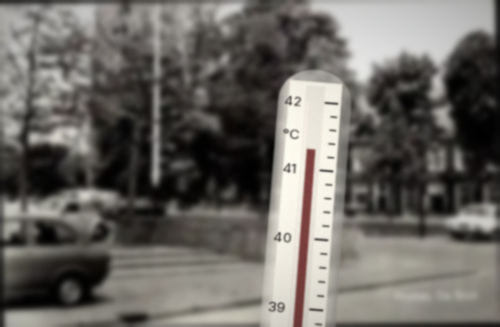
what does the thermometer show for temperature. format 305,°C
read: 41.3,°C
